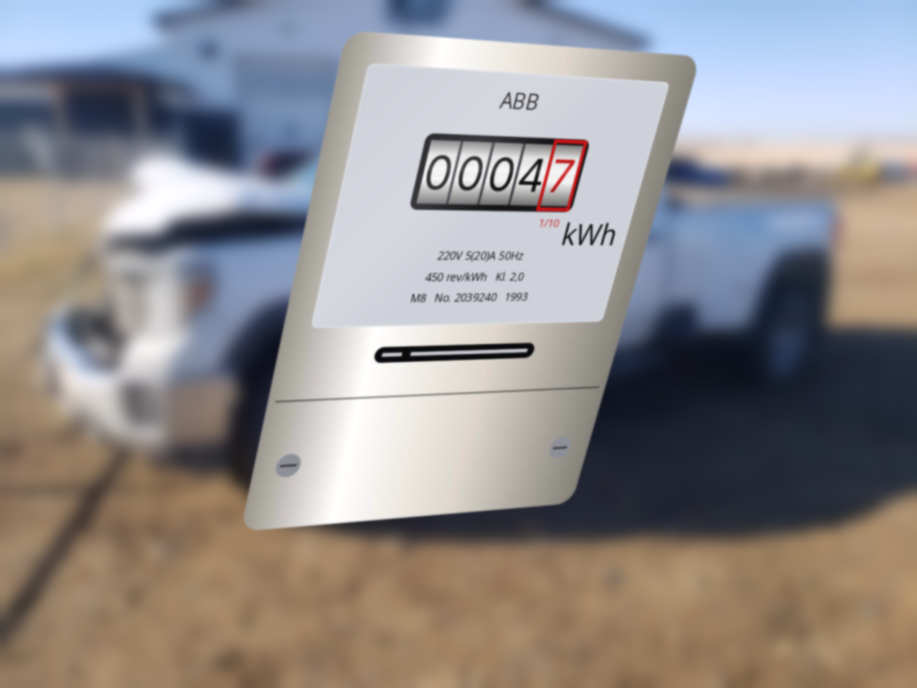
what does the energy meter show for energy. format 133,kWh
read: 4.7,kWh
